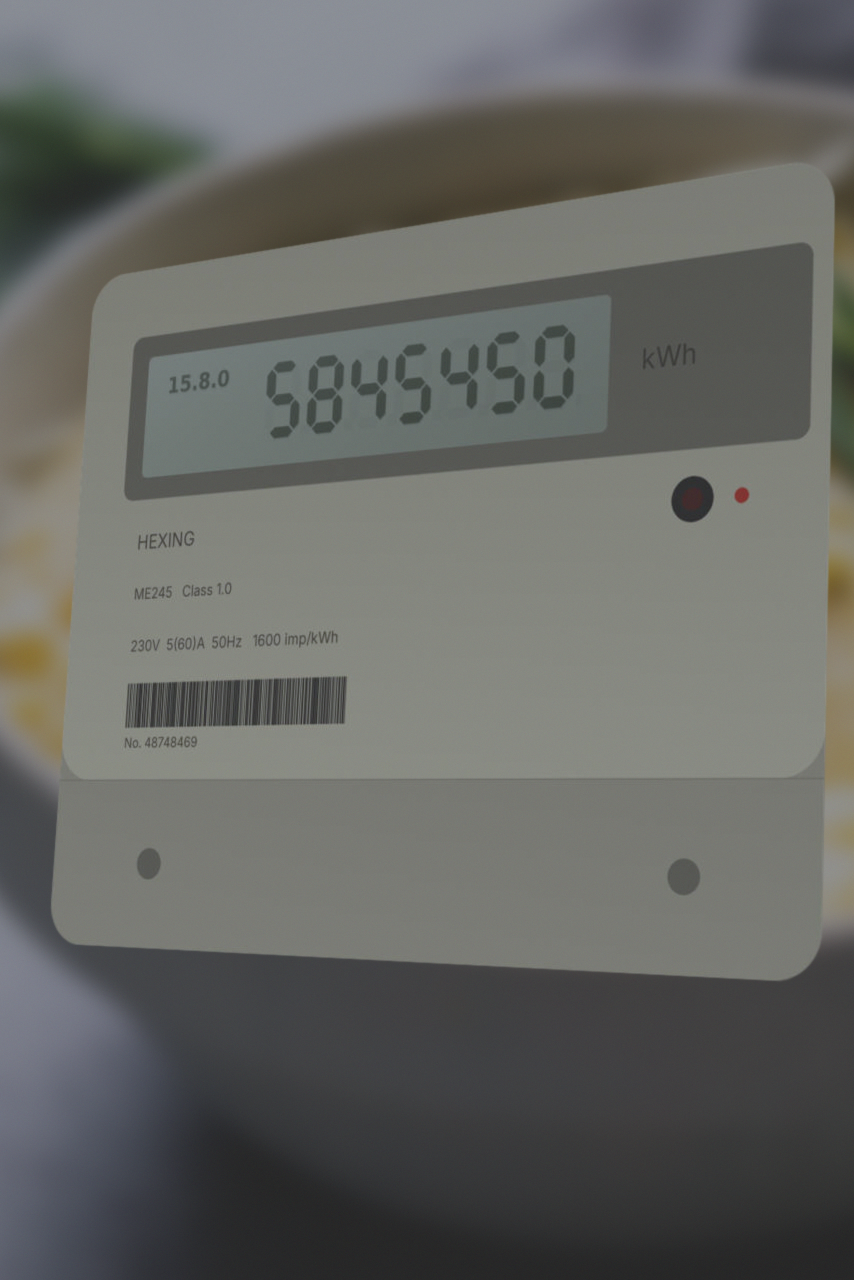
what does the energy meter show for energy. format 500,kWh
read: 5845450,kWh
